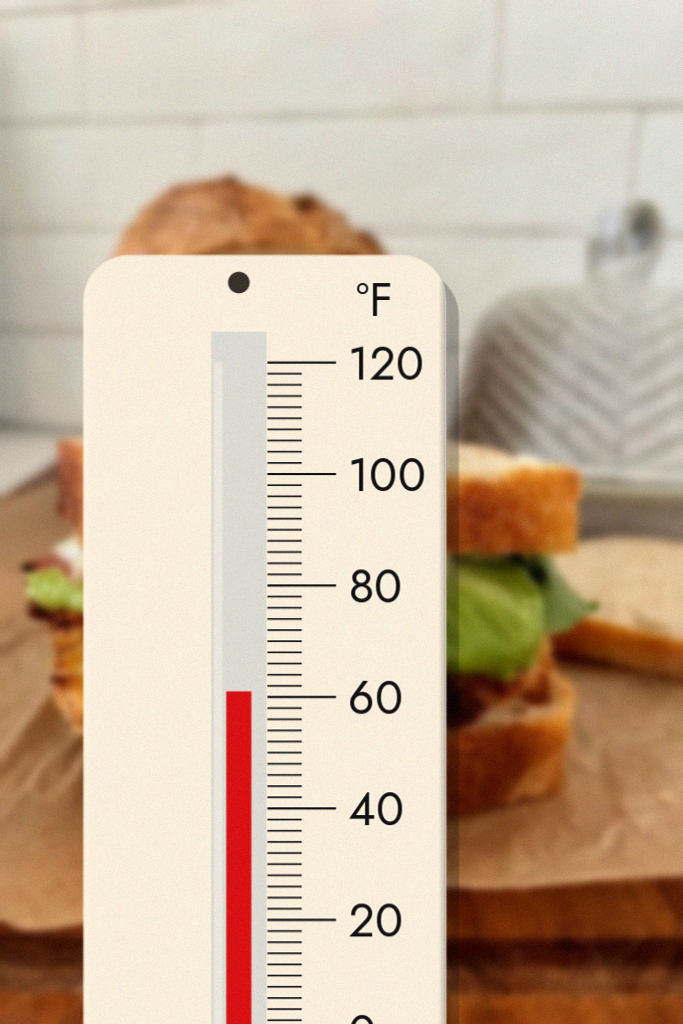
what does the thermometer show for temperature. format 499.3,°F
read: 61,°F
